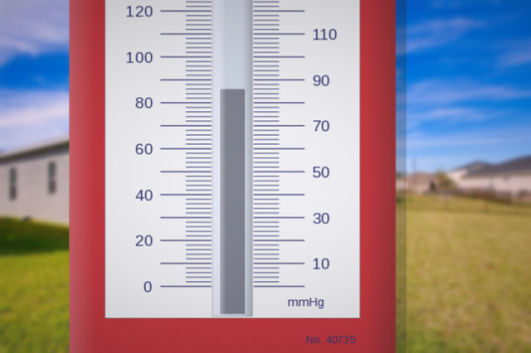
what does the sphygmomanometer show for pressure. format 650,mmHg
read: 86,mmHg
